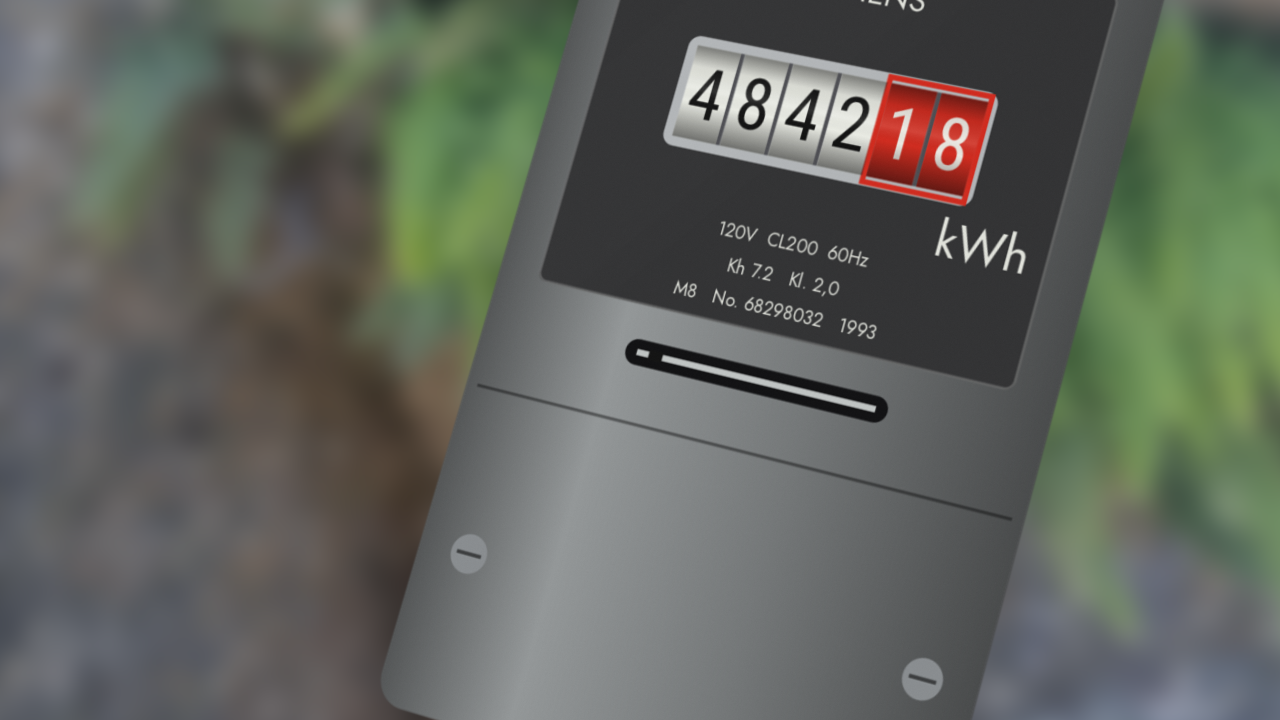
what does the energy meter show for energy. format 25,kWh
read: 4842.18,kWh
